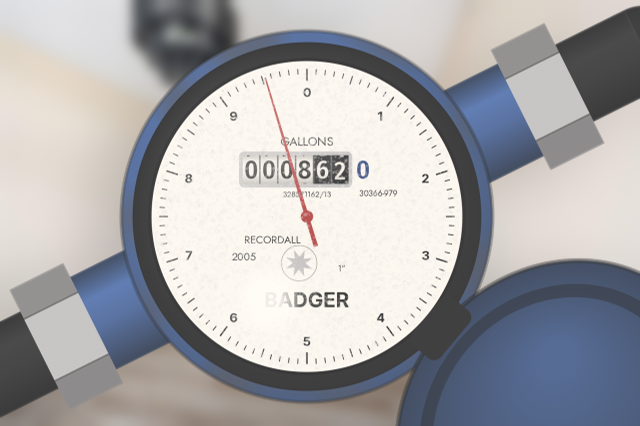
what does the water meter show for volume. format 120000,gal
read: 8619.5,gal
